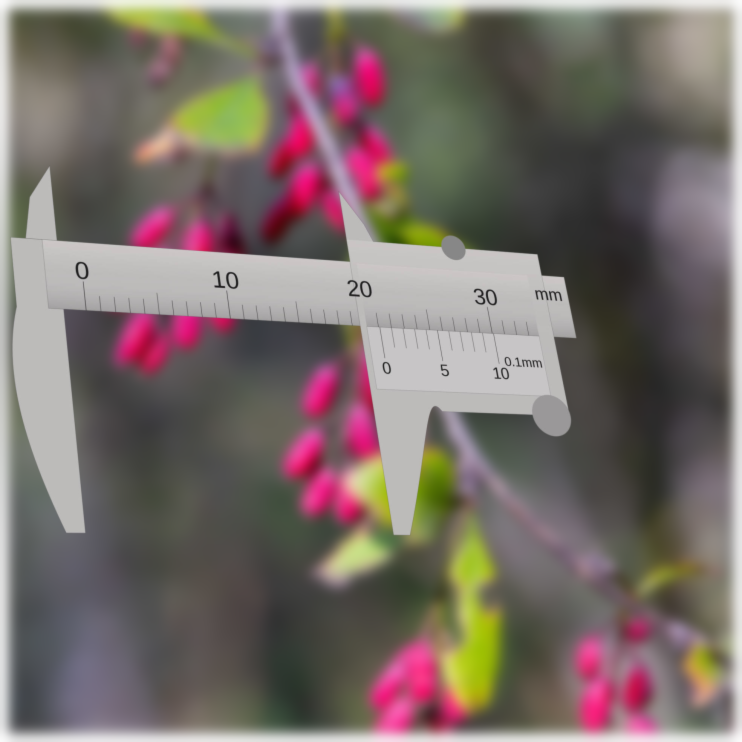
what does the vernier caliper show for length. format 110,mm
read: 21.1,mm
